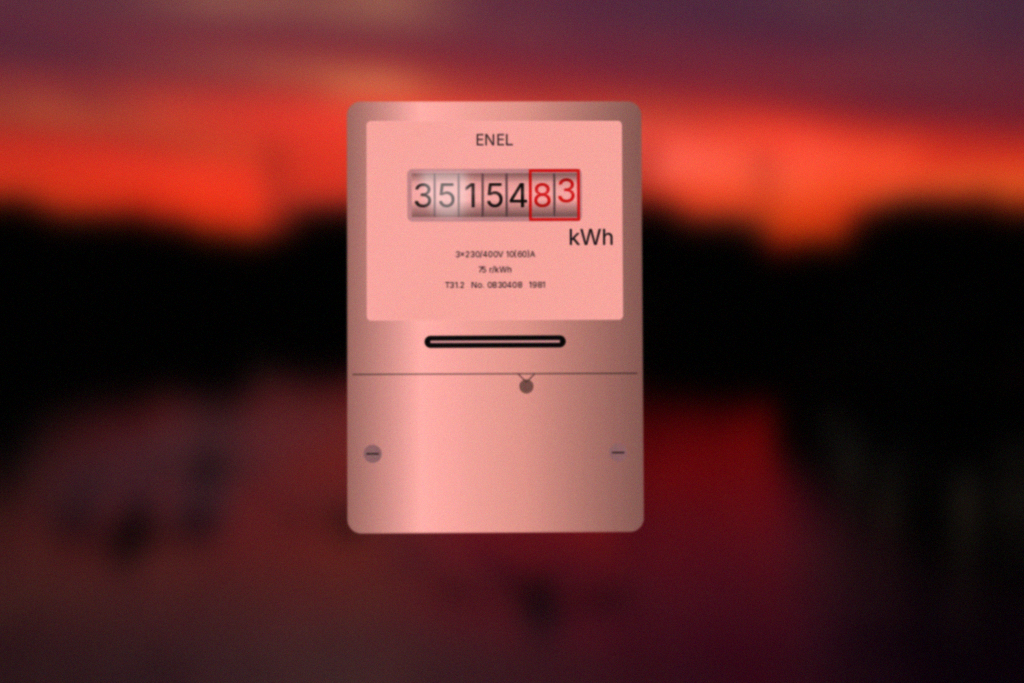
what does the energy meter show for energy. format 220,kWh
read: 35154.83,kWh
